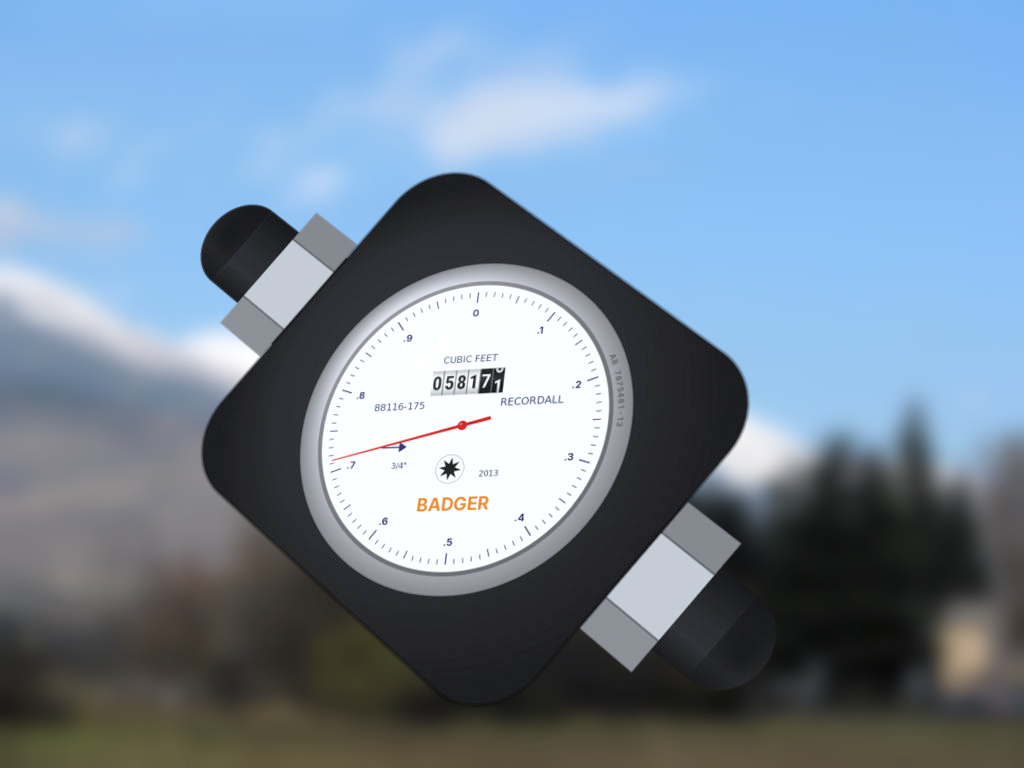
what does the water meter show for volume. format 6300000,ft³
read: 58170.71,ft³
